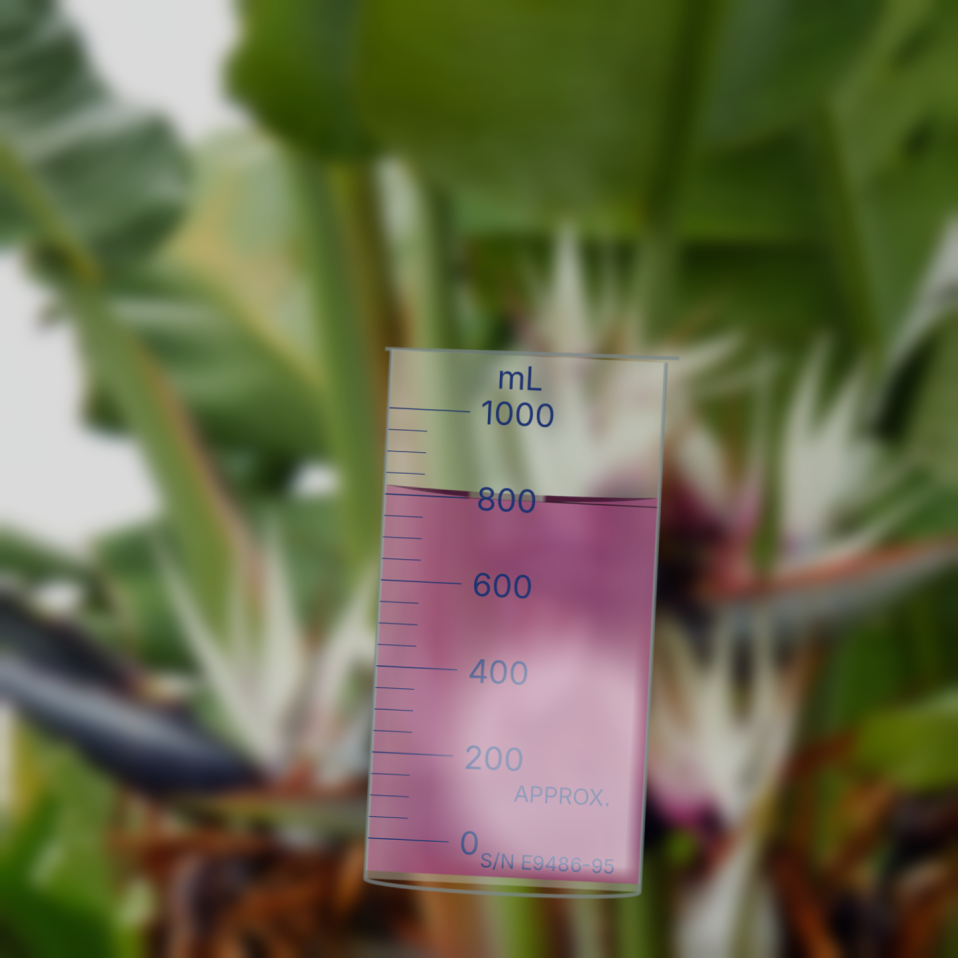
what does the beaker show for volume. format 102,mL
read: 800,mL
